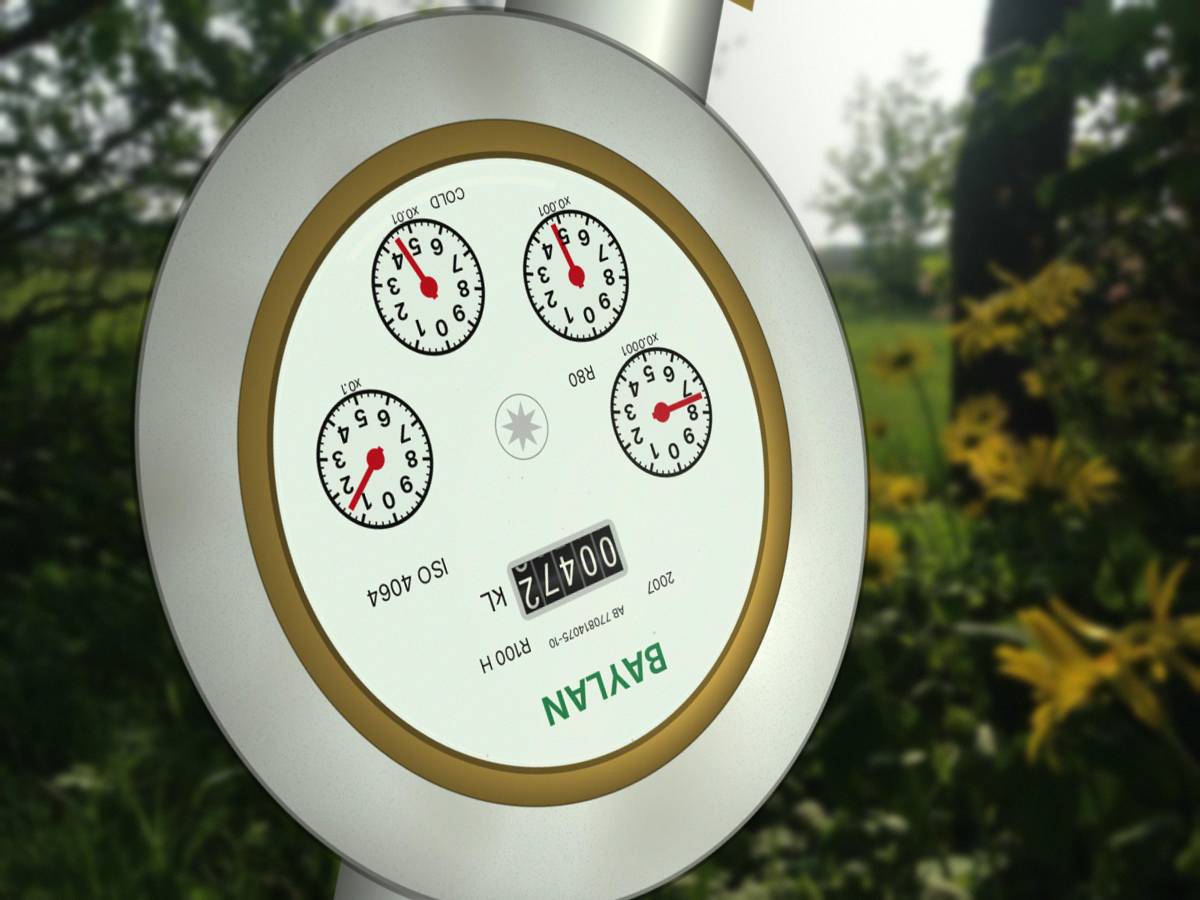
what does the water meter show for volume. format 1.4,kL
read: 472.1447,kL
